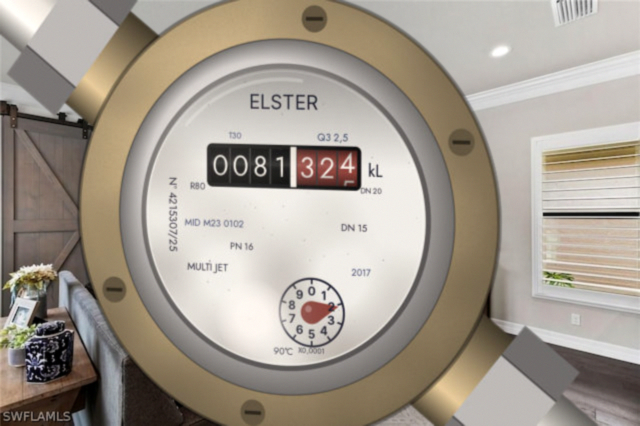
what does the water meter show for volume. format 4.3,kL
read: 81.3242,kL
